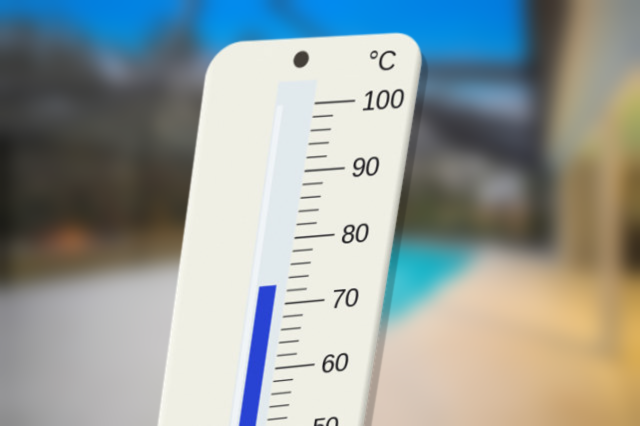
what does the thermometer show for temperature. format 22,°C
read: 73,°C
